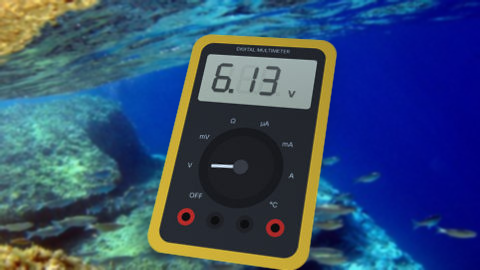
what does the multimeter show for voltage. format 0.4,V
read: 6.13,V
